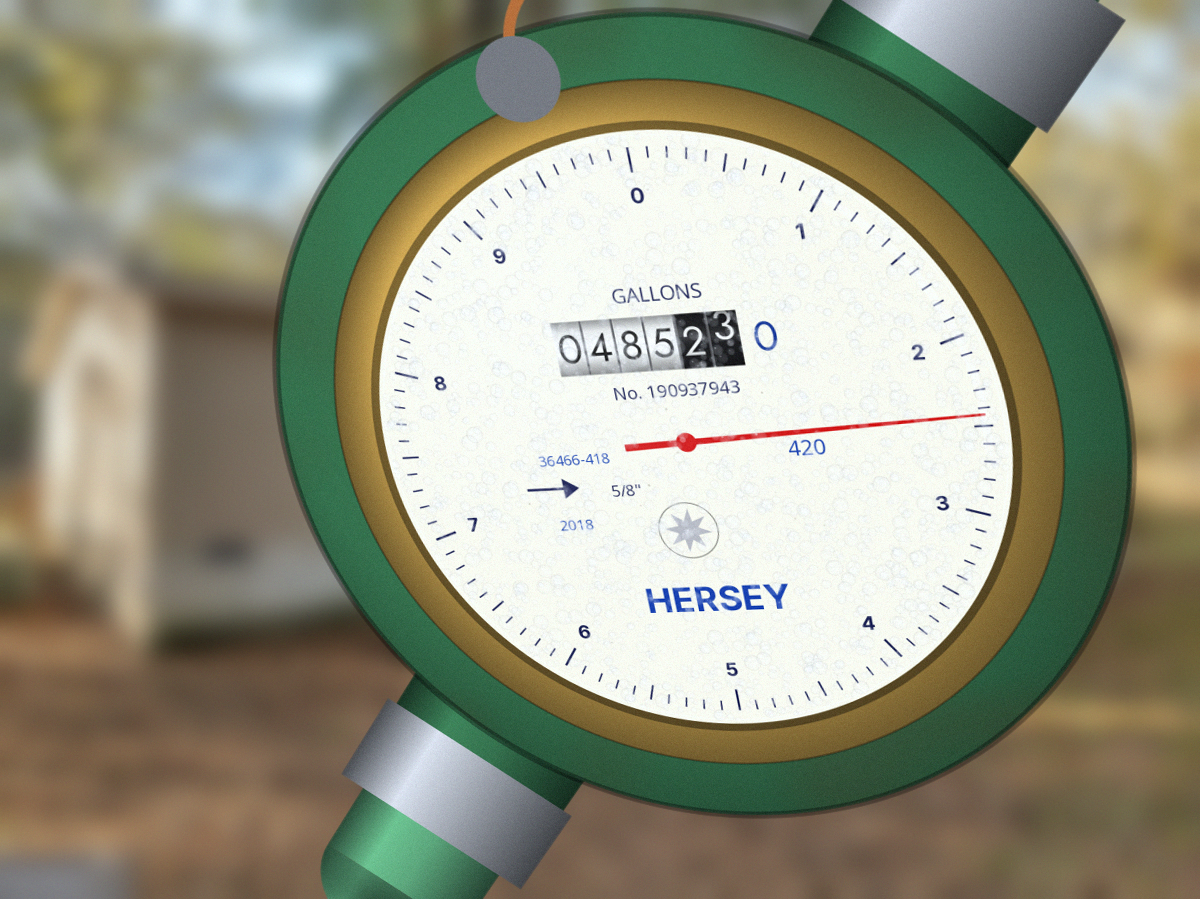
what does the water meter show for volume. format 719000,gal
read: 485232.4,gal
